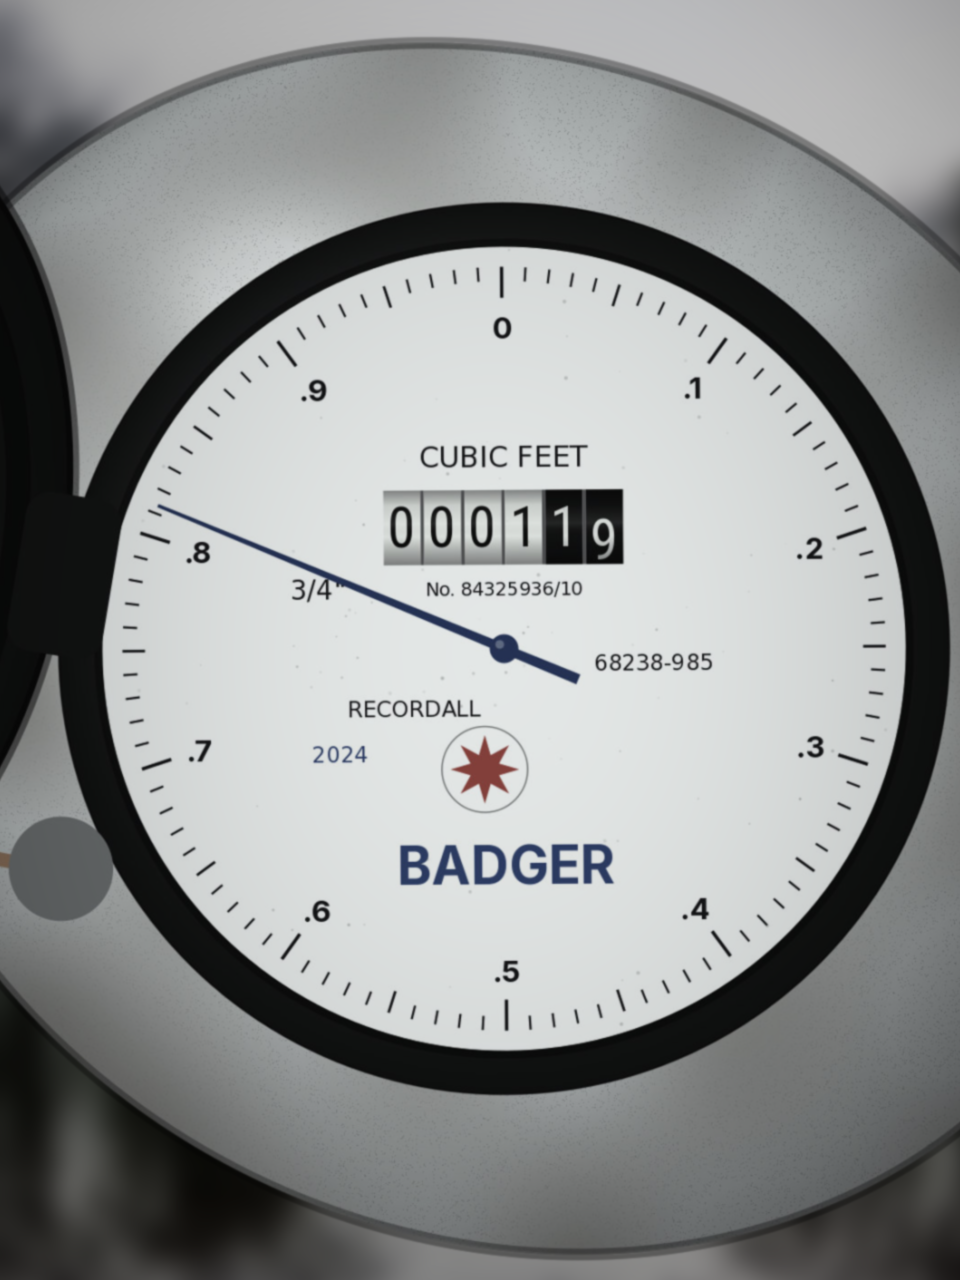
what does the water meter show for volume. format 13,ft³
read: 118.81,ft³
